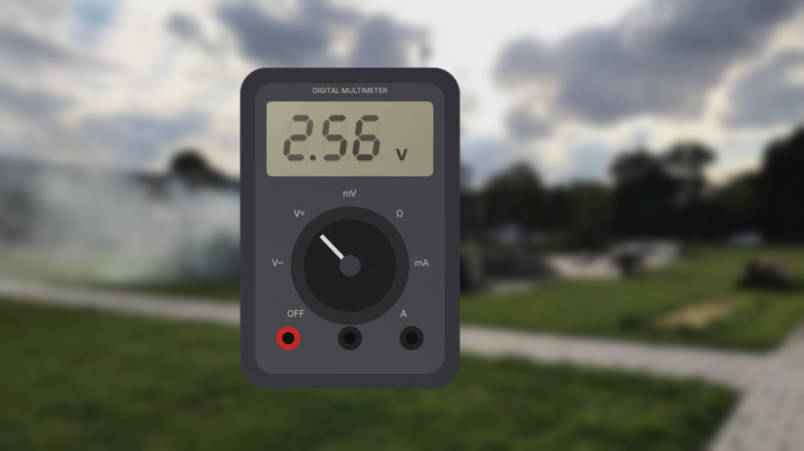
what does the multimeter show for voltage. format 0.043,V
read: 2.56,V
